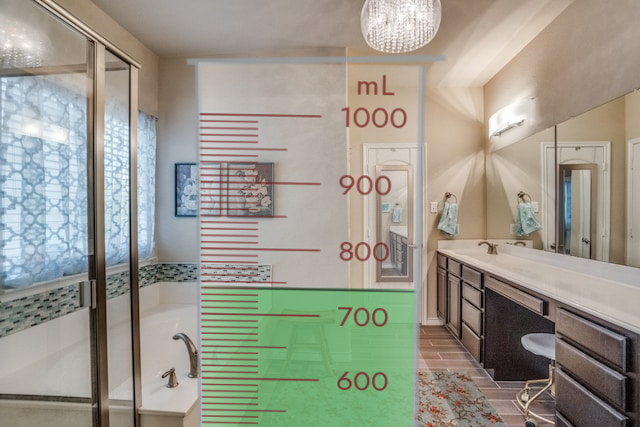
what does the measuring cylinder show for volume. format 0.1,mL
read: 740,mL
